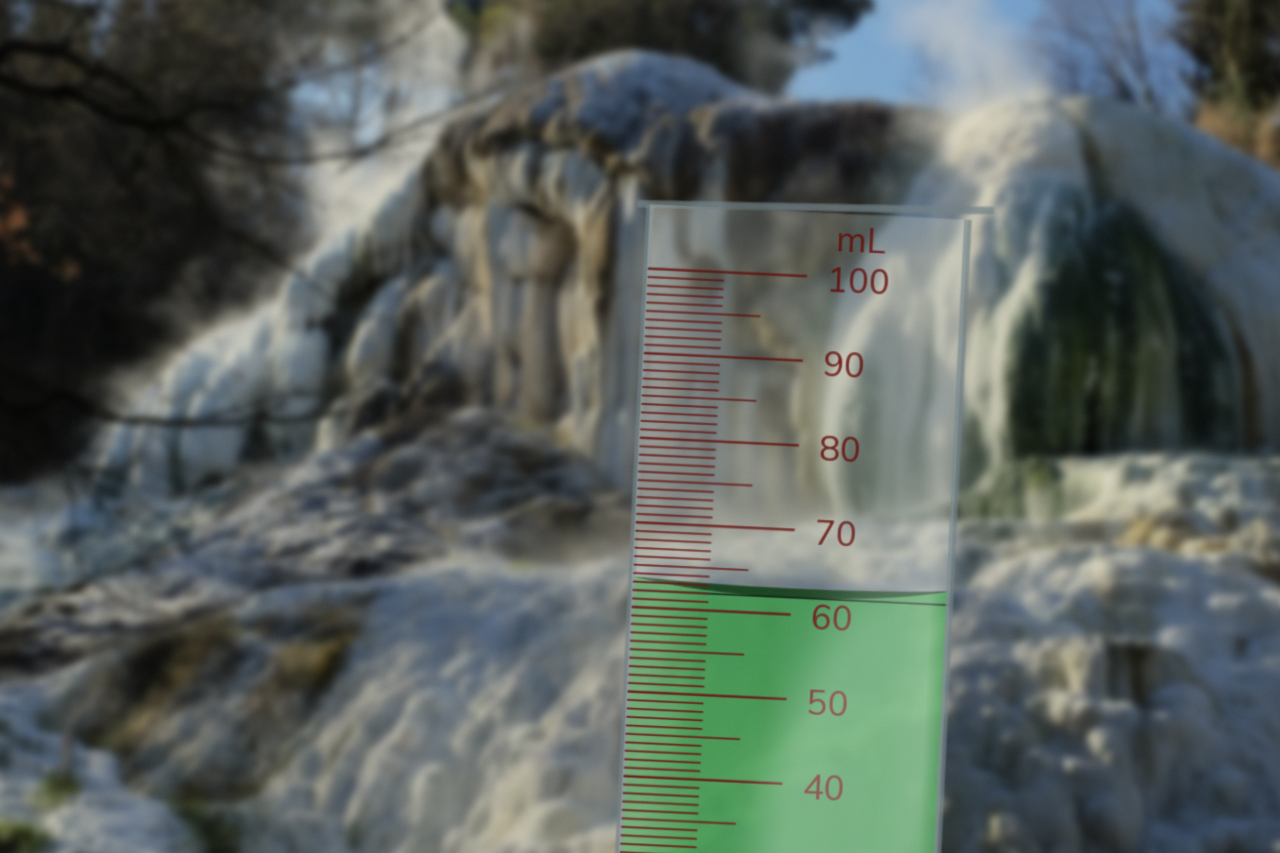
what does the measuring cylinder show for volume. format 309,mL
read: 62,mL
